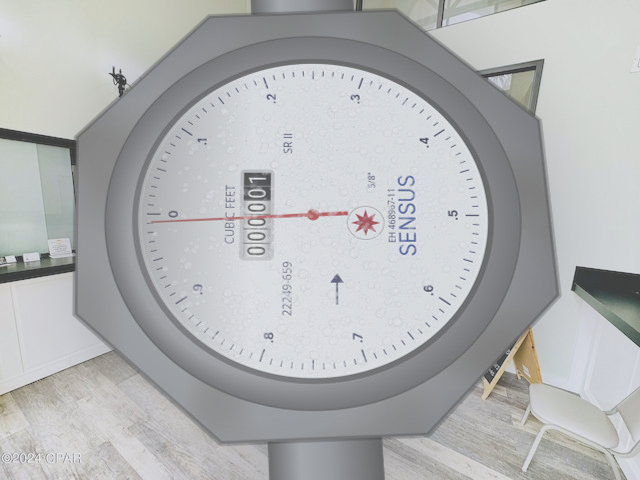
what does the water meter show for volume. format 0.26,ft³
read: 0.99,ft³
